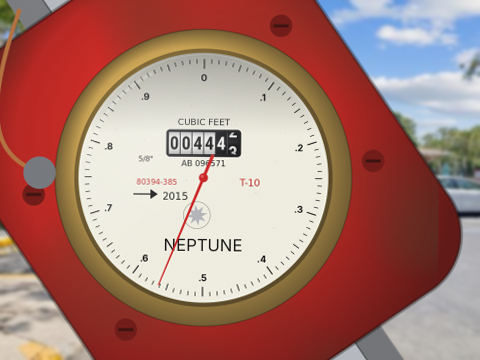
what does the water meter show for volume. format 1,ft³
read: 4442.56,ft³
